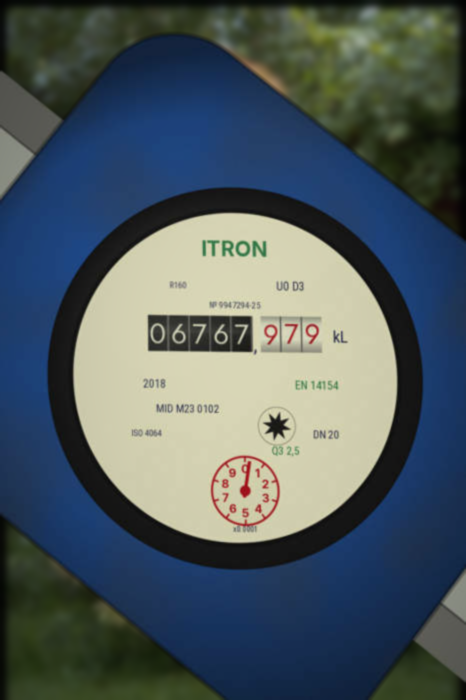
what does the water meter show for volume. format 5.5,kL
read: 6767.9790,kL
